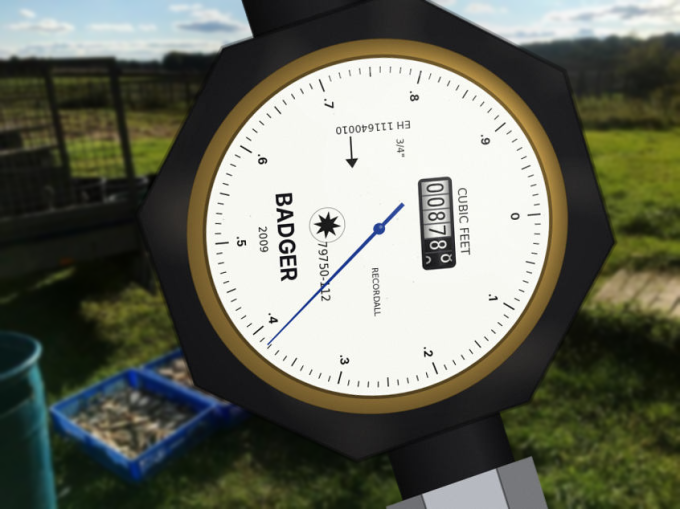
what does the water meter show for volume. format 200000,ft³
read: 8788.38,ft³
